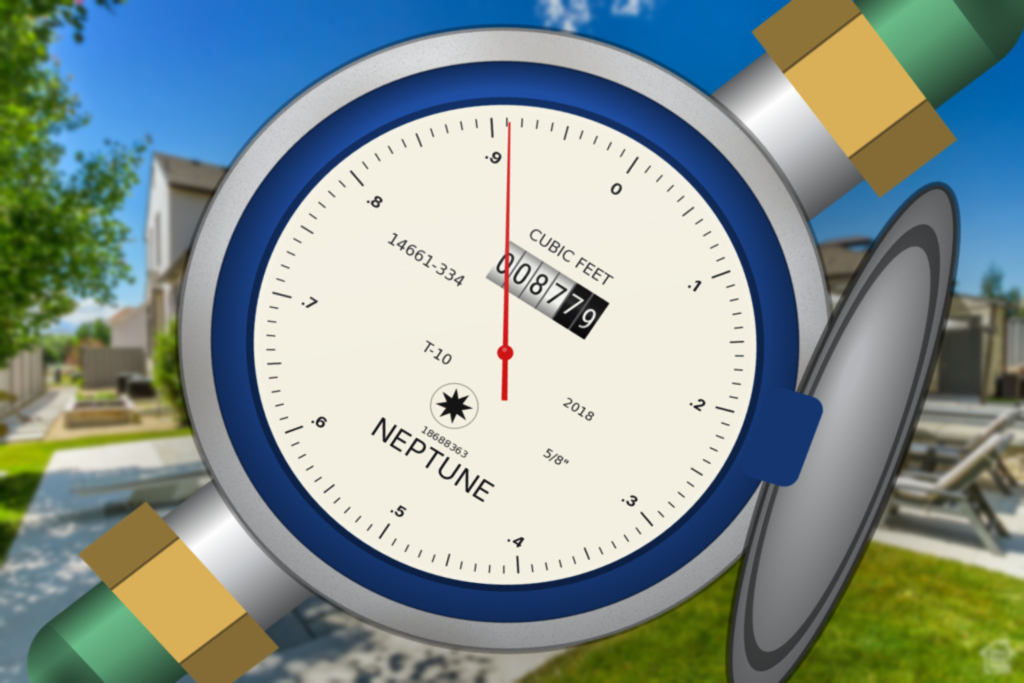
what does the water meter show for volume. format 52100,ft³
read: 8778.91,ft³
